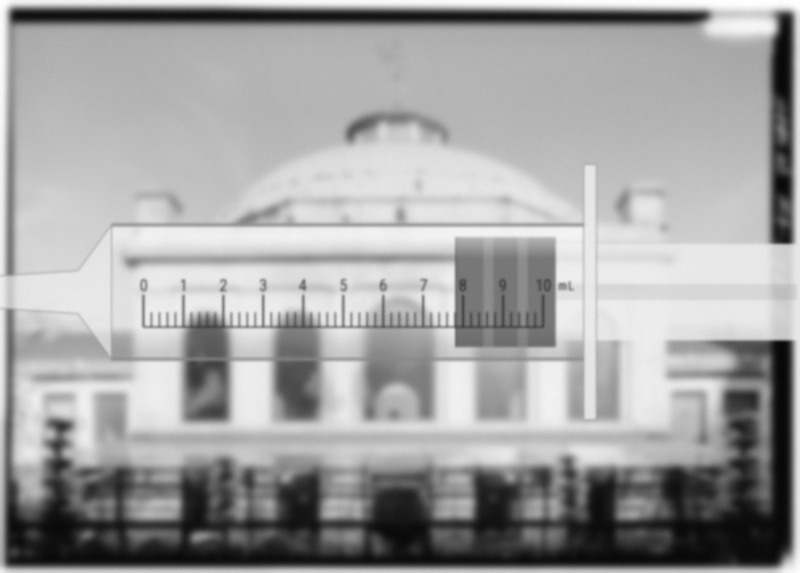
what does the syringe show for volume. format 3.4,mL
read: 7.8,mL
